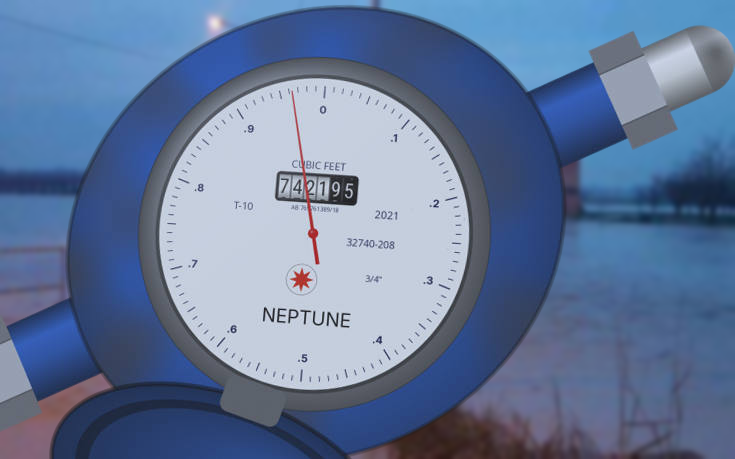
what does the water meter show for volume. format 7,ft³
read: 742194.96,ft³
